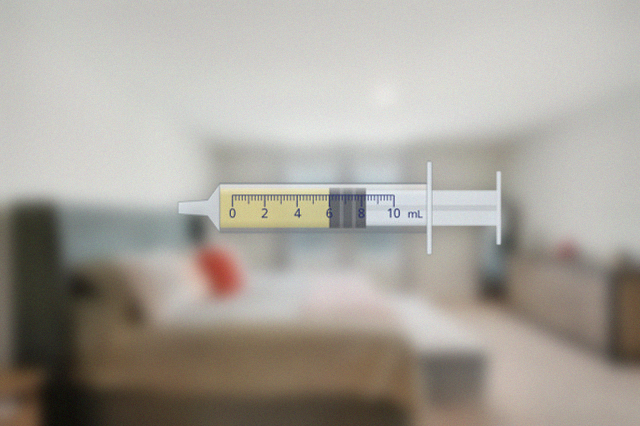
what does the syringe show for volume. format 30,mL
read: 6,mL
